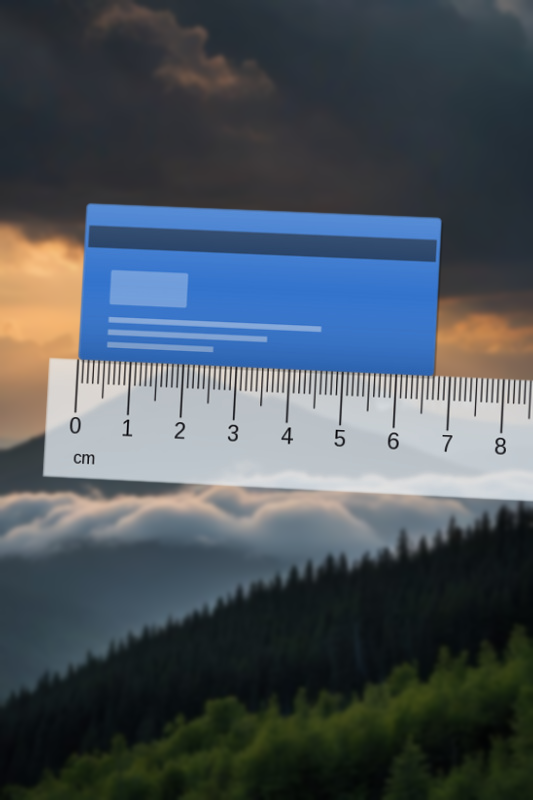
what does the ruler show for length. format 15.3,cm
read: 6.7,cm
